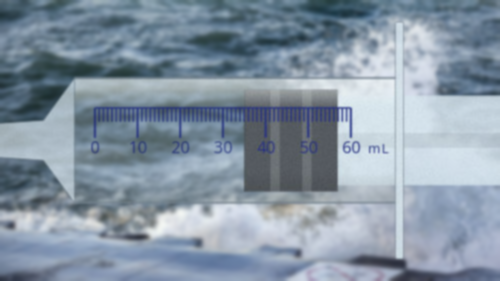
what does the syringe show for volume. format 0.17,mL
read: 35,mL
